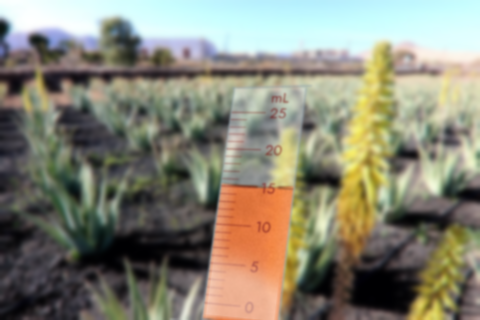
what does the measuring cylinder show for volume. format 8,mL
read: 15,mL
